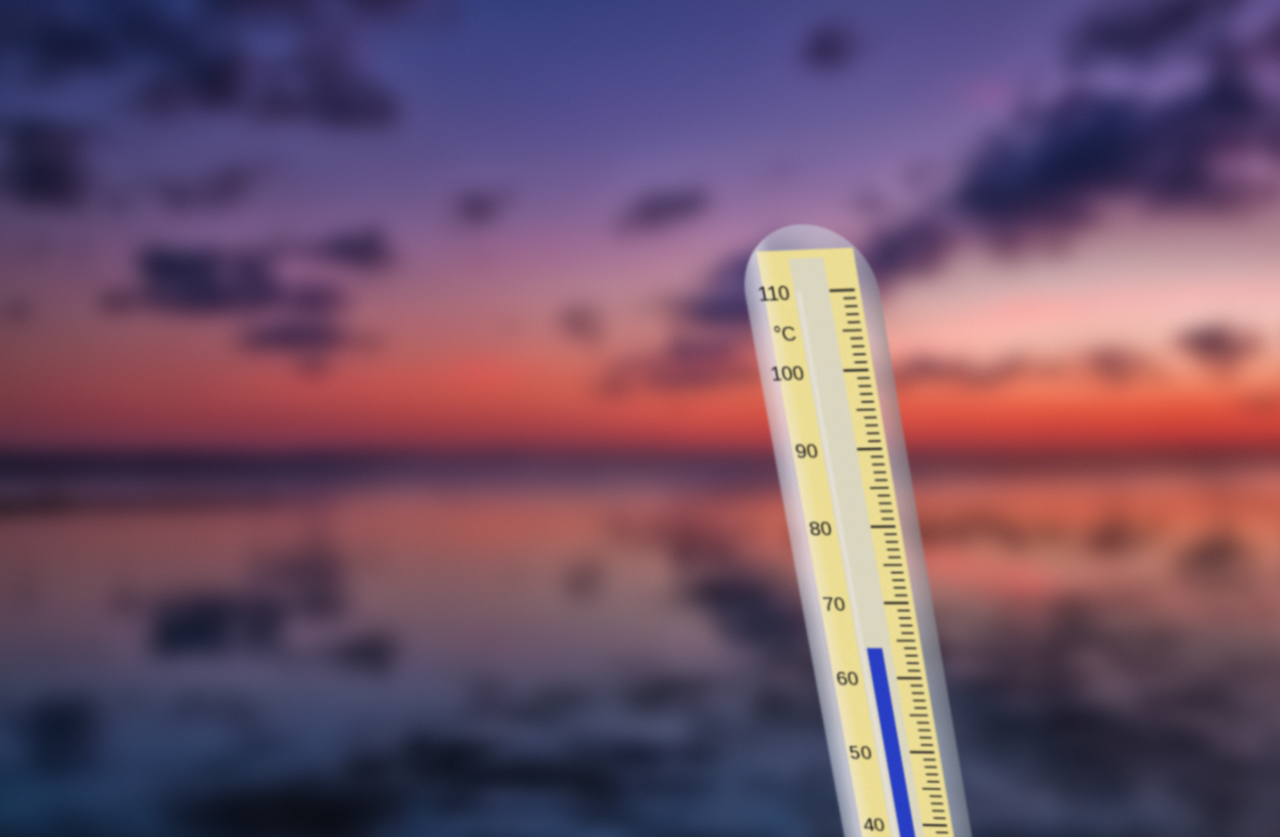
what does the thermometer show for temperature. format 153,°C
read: 64,°C
